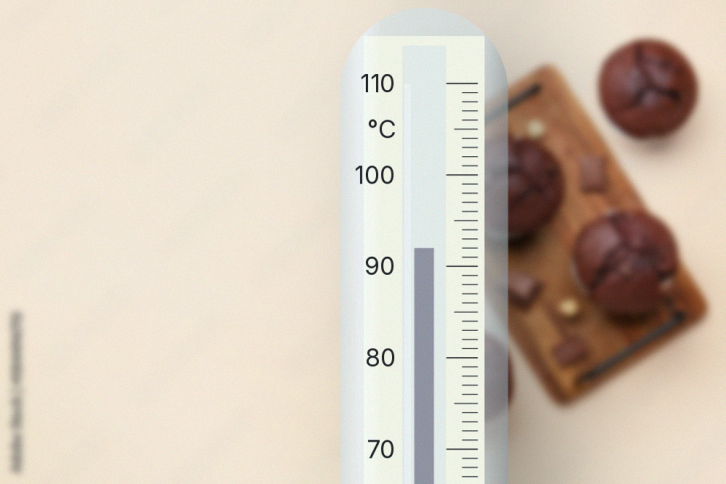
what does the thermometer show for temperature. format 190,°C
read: 92,°C
